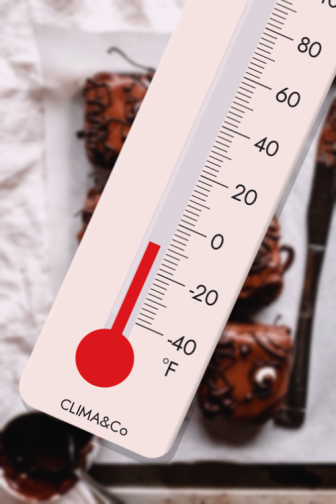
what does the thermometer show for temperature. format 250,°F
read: -10,°F
